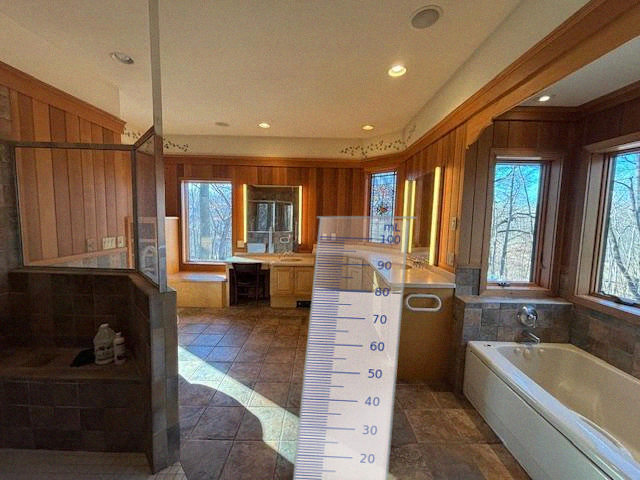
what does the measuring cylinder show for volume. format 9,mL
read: 80,mL
